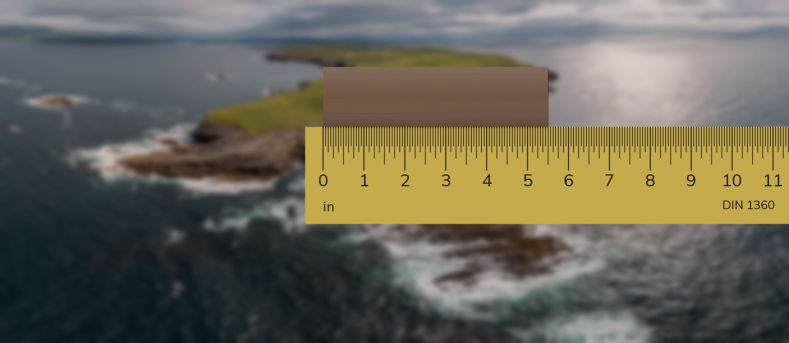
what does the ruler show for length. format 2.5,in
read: 5.5,in
